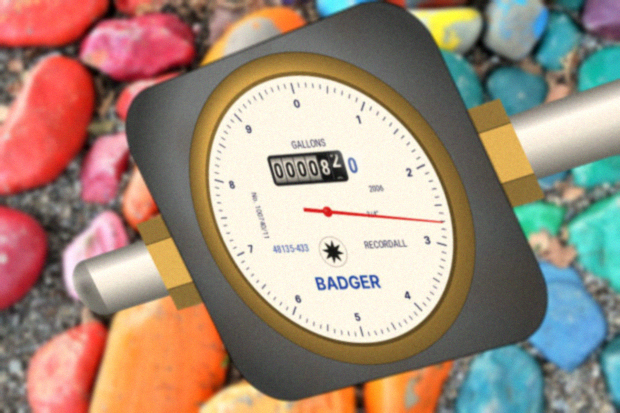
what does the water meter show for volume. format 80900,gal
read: 822.7,gal
